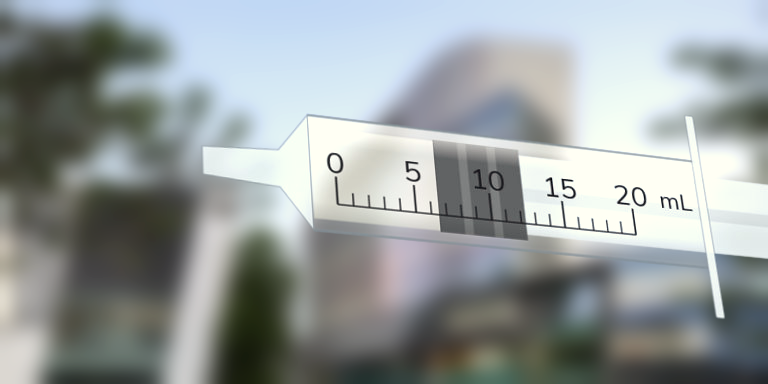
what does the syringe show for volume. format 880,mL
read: 6.5,mL
